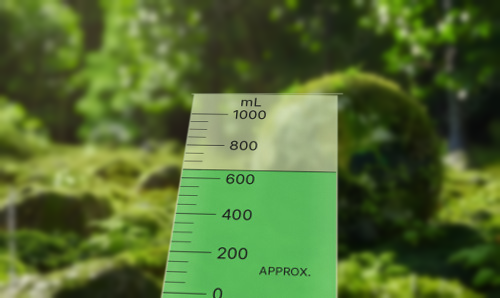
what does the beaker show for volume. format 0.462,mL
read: 650,mL
